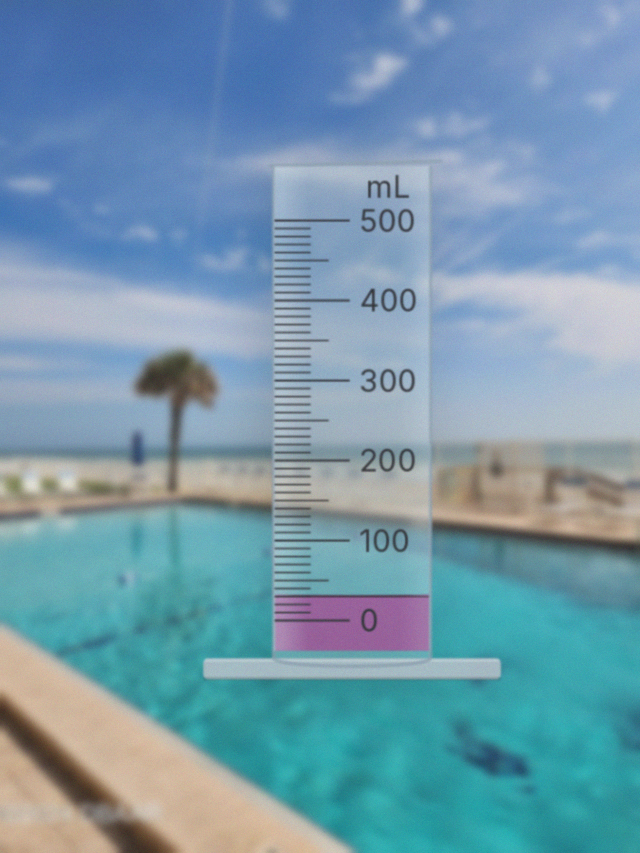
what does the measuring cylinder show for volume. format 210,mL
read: 30,mL
